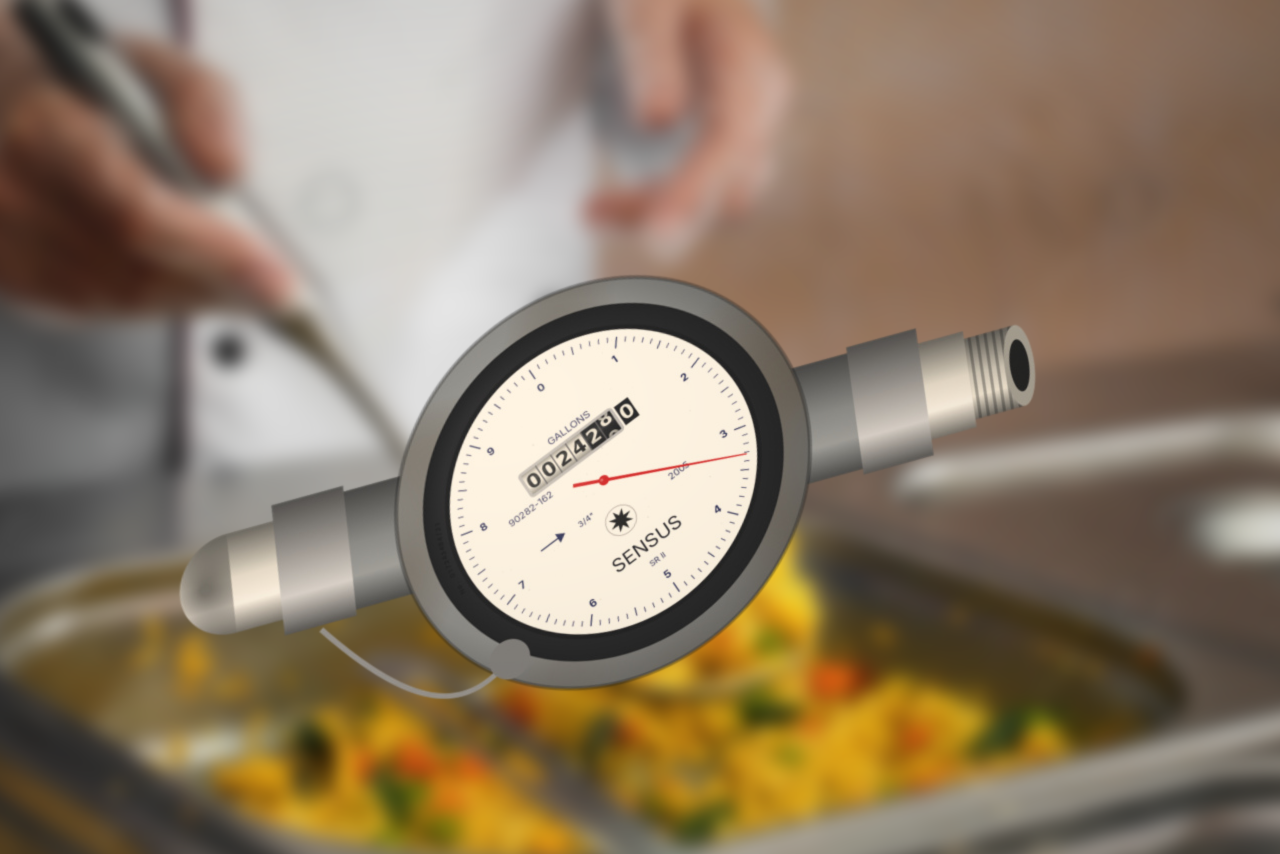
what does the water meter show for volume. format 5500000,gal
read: 24283.3,gal
